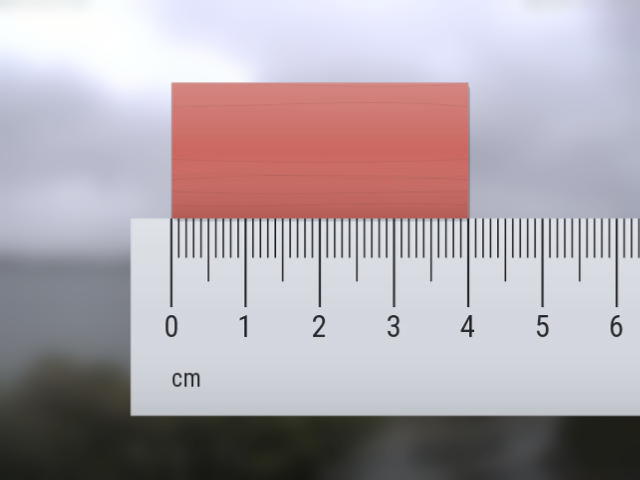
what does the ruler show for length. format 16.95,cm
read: 4,cm
